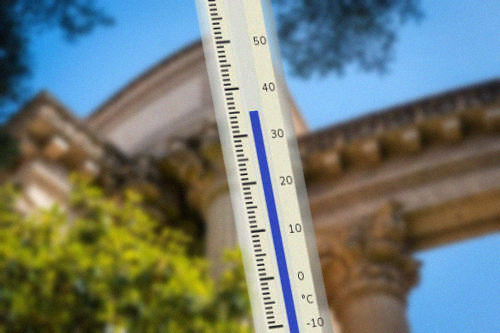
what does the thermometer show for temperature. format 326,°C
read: 35,°C
